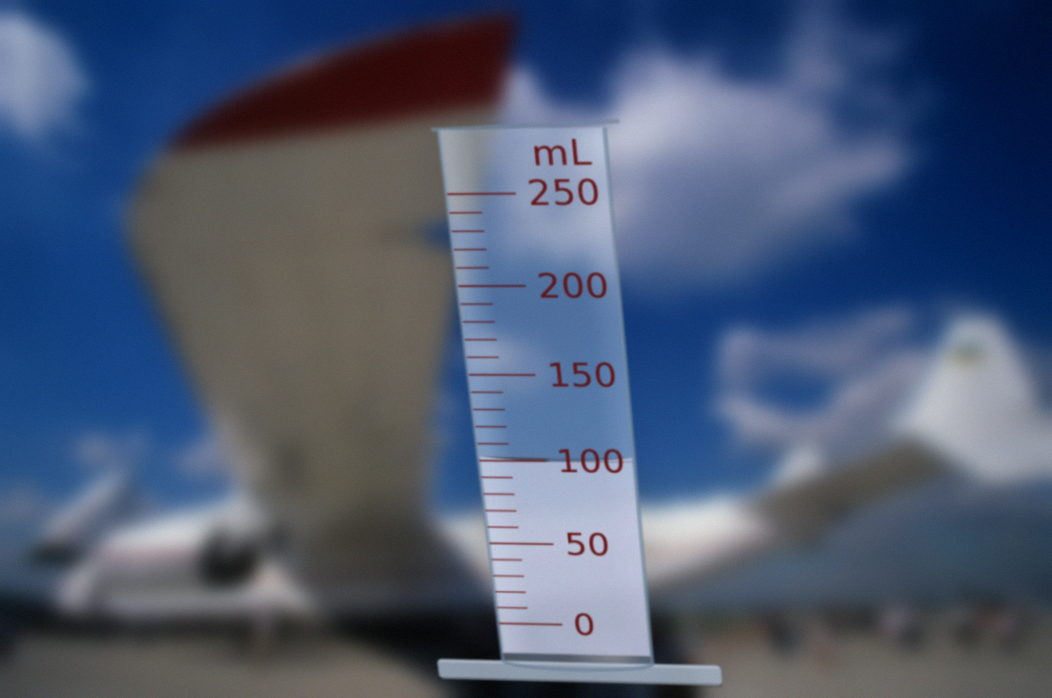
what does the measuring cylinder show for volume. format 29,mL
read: 100,mL
